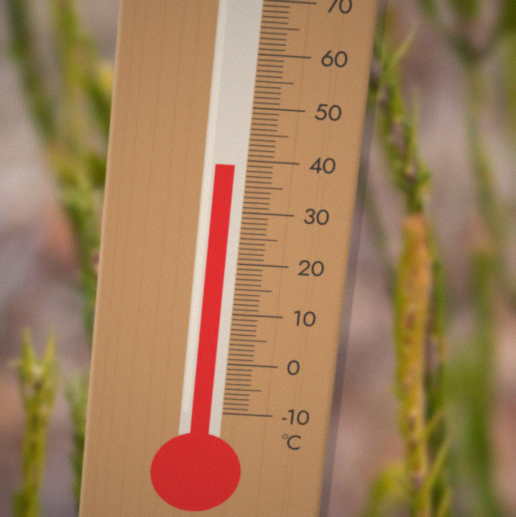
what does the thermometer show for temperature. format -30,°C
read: 39,°C
